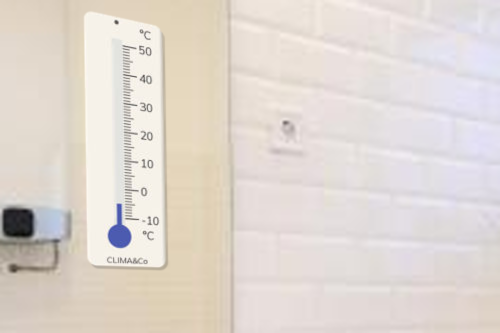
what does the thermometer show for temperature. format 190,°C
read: -5,°C
